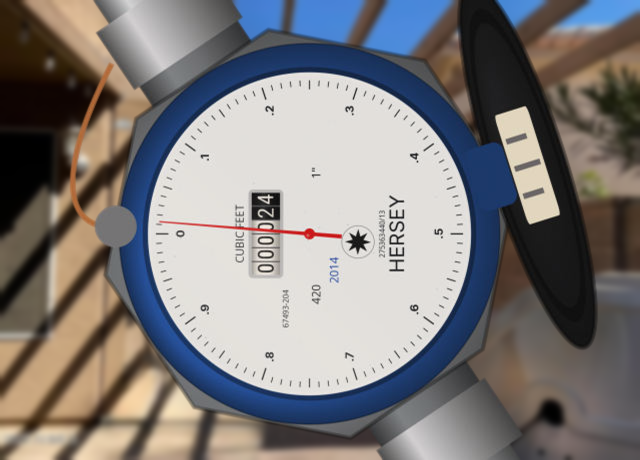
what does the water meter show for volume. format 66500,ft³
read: 24.01,ft³
